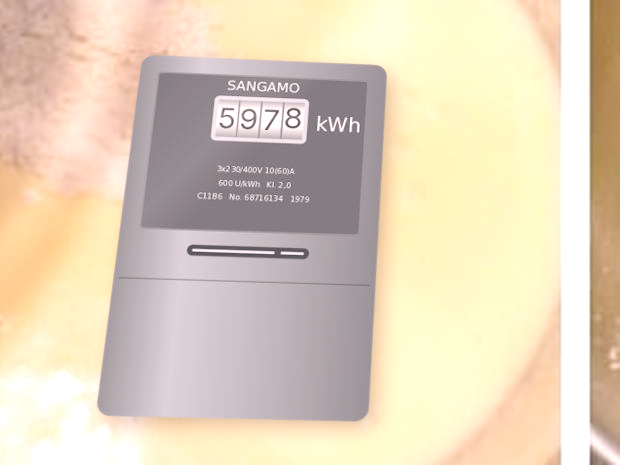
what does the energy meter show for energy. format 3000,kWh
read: 5978,kWh
